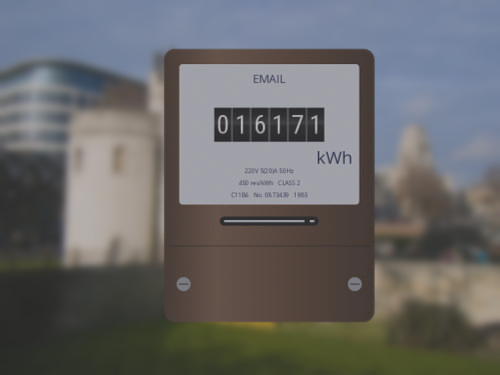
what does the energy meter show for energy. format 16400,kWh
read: 16171,kWh
